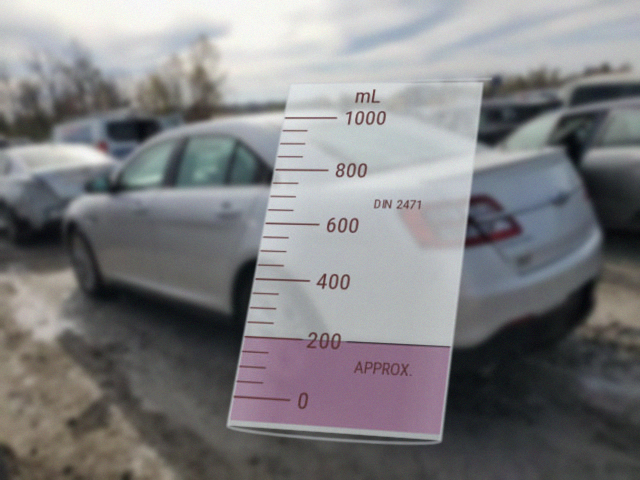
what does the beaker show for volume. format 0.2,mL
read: 200,mL
